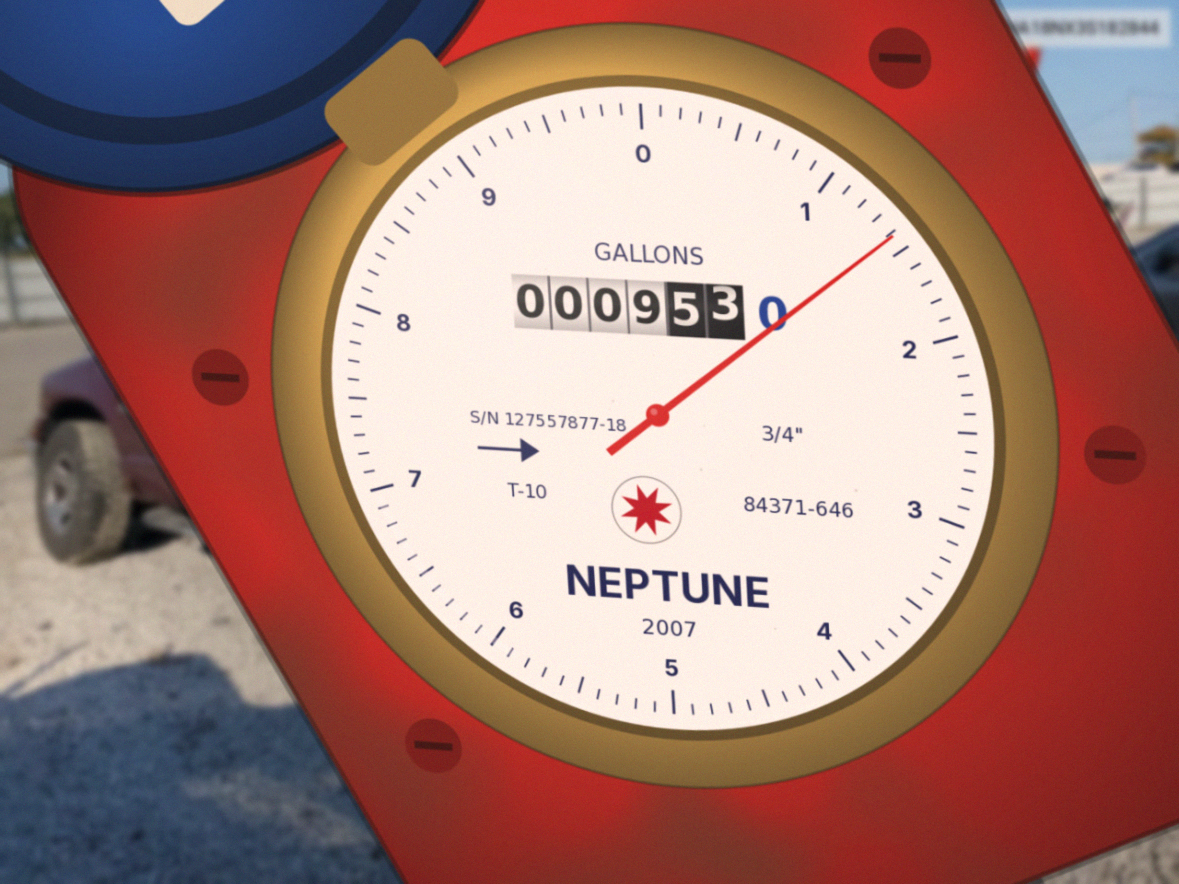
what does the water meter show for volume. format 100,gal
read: 9531.4,gal
